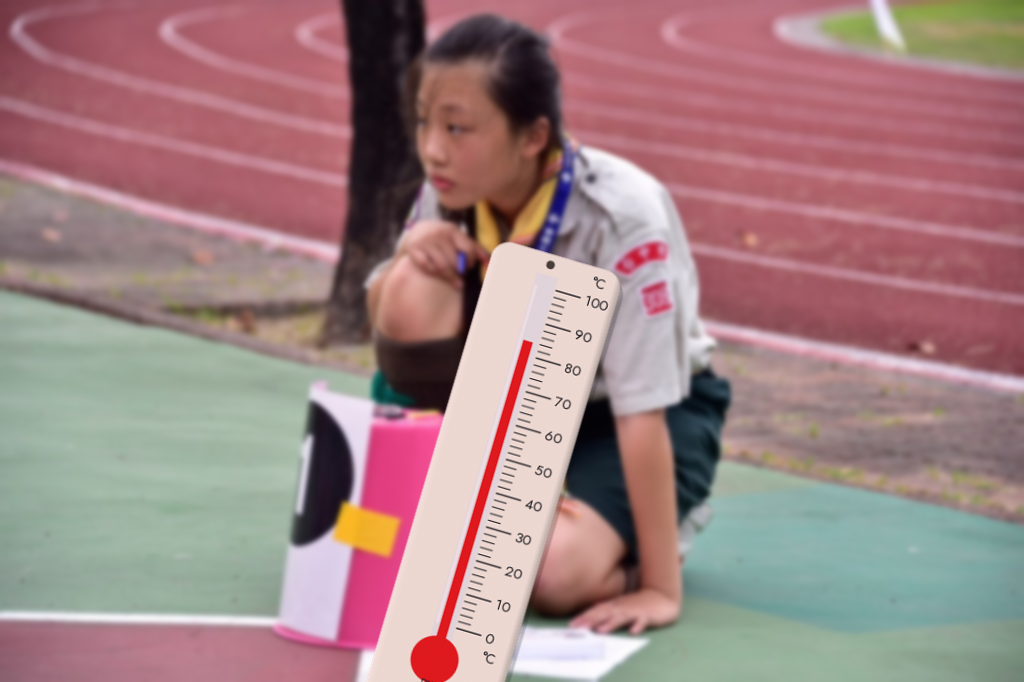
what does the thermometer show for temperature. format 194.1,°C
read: 84,°C
